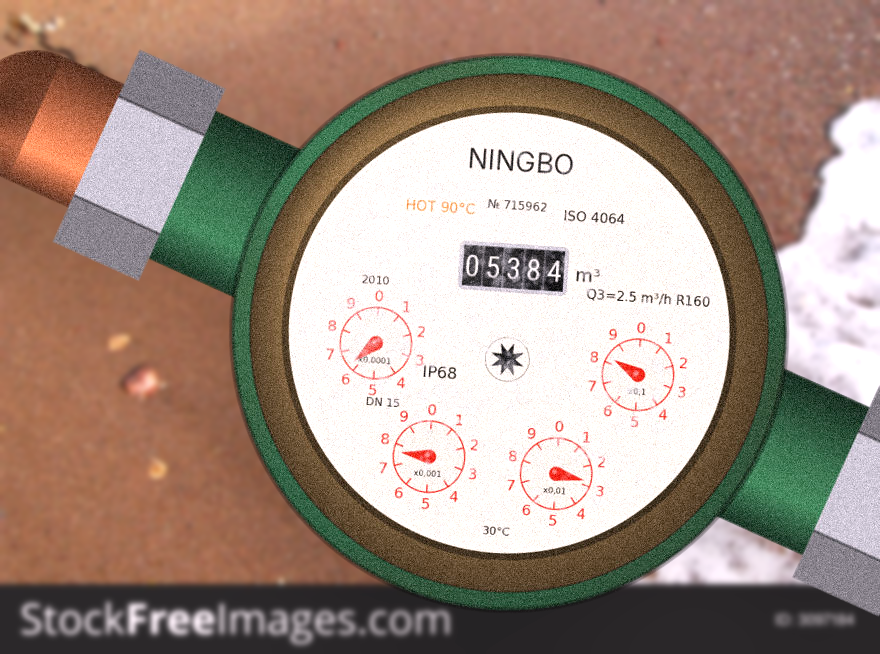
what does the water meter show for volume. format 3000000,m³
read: 5384.8276,m³
